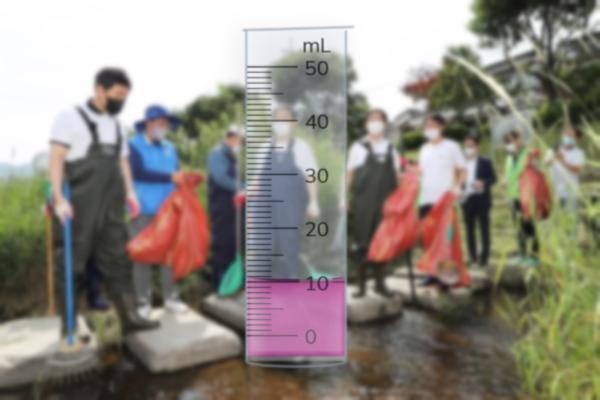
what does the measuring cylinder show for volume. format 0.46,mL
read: 10,mL
